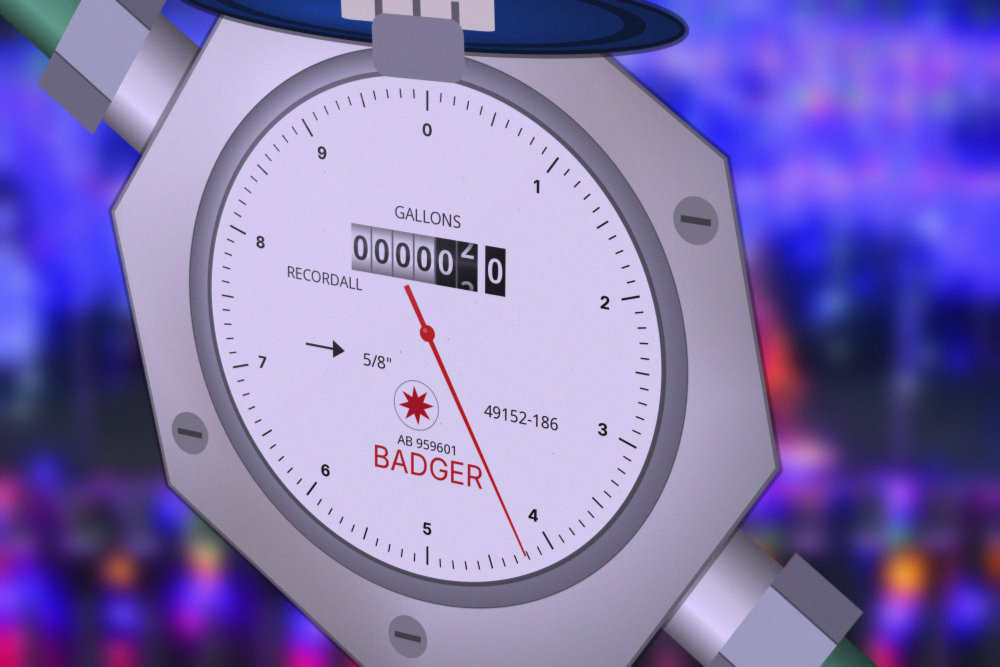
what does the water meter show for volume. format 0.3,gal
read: 24.2,gal
